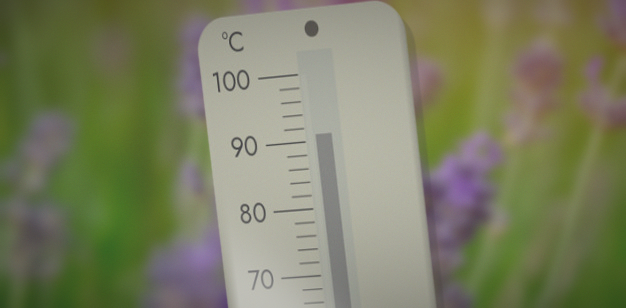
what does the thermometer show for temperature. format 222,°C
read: 91,°C
